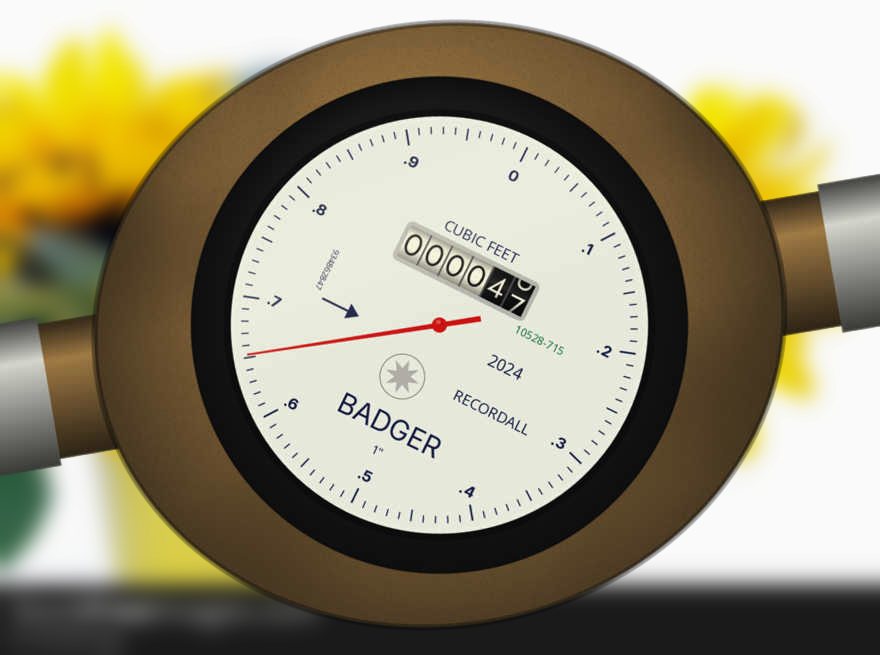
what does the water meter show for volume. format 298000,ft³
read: 46.65,ft³
